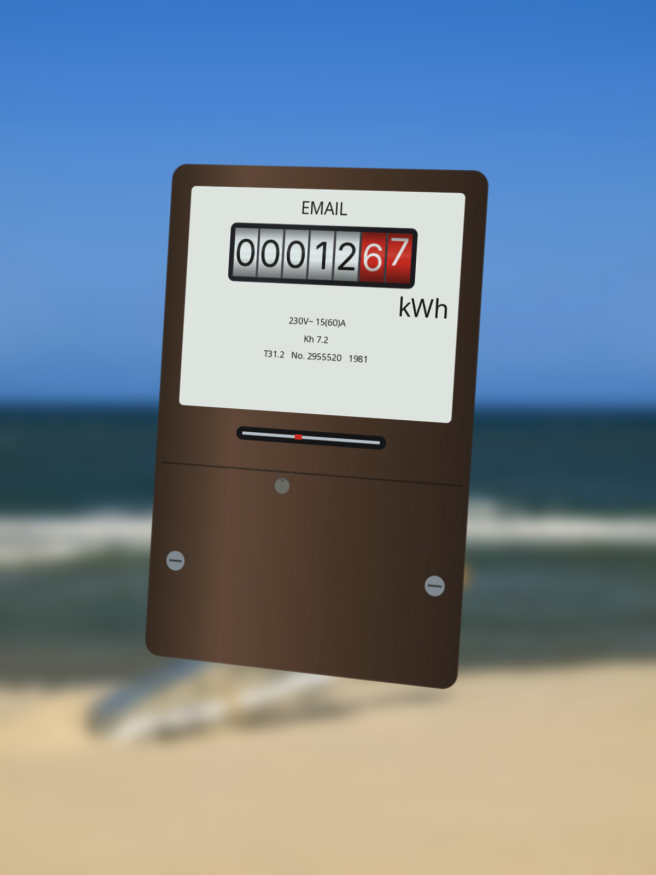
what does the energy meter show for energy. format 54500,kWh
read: 12.67,kWh
